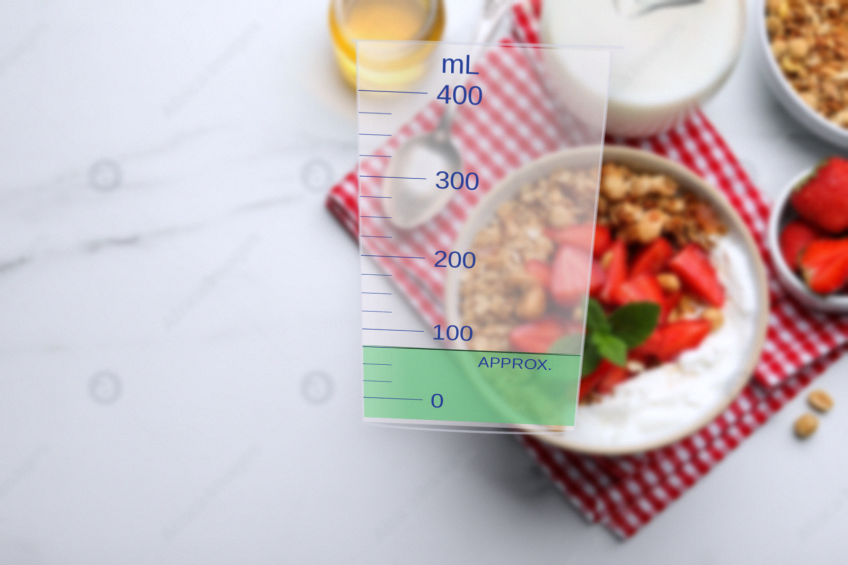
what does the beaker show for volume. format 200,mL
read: 75,mL
